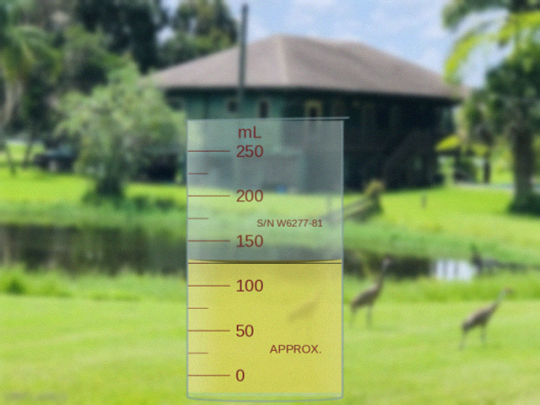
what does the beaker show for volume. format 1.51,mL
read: 125,mL
